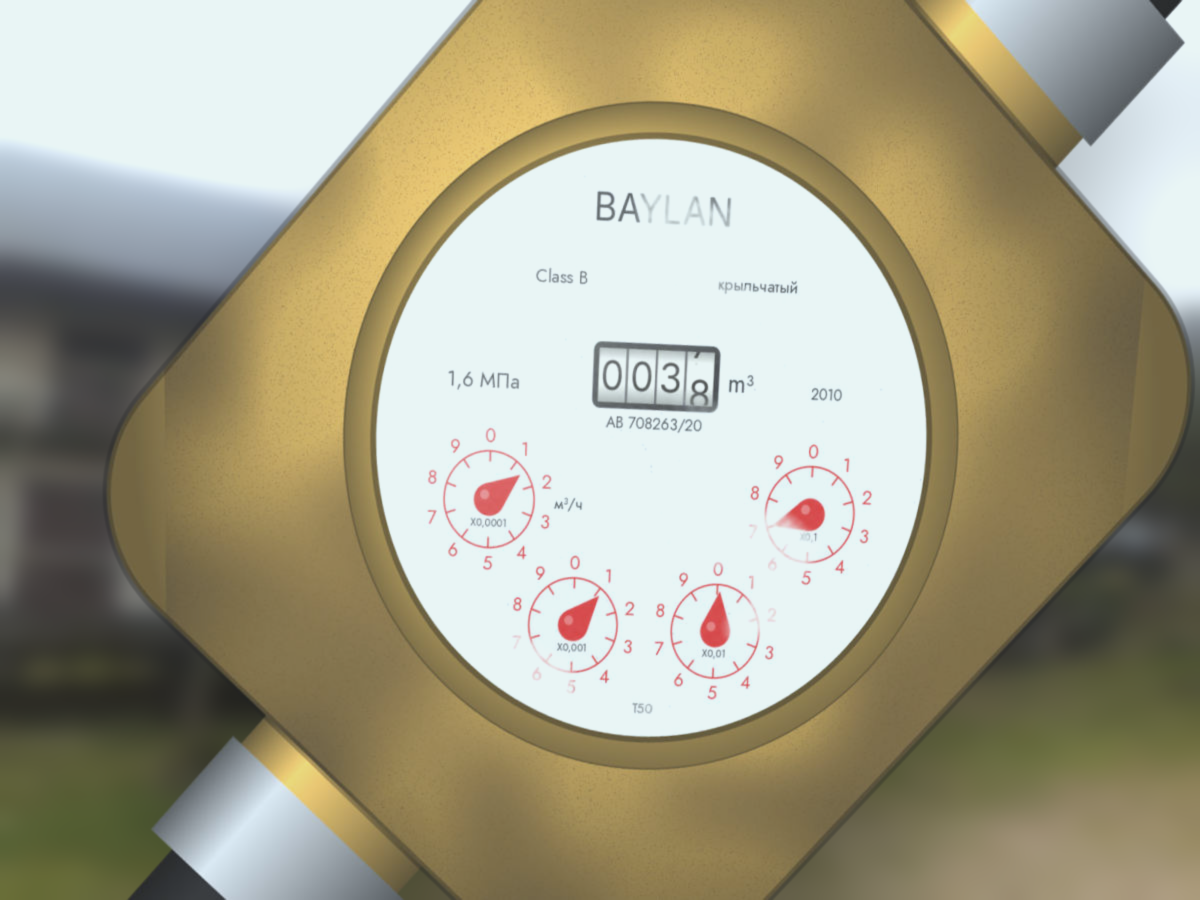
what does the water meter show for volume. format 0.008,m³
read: 37.7011,m³
